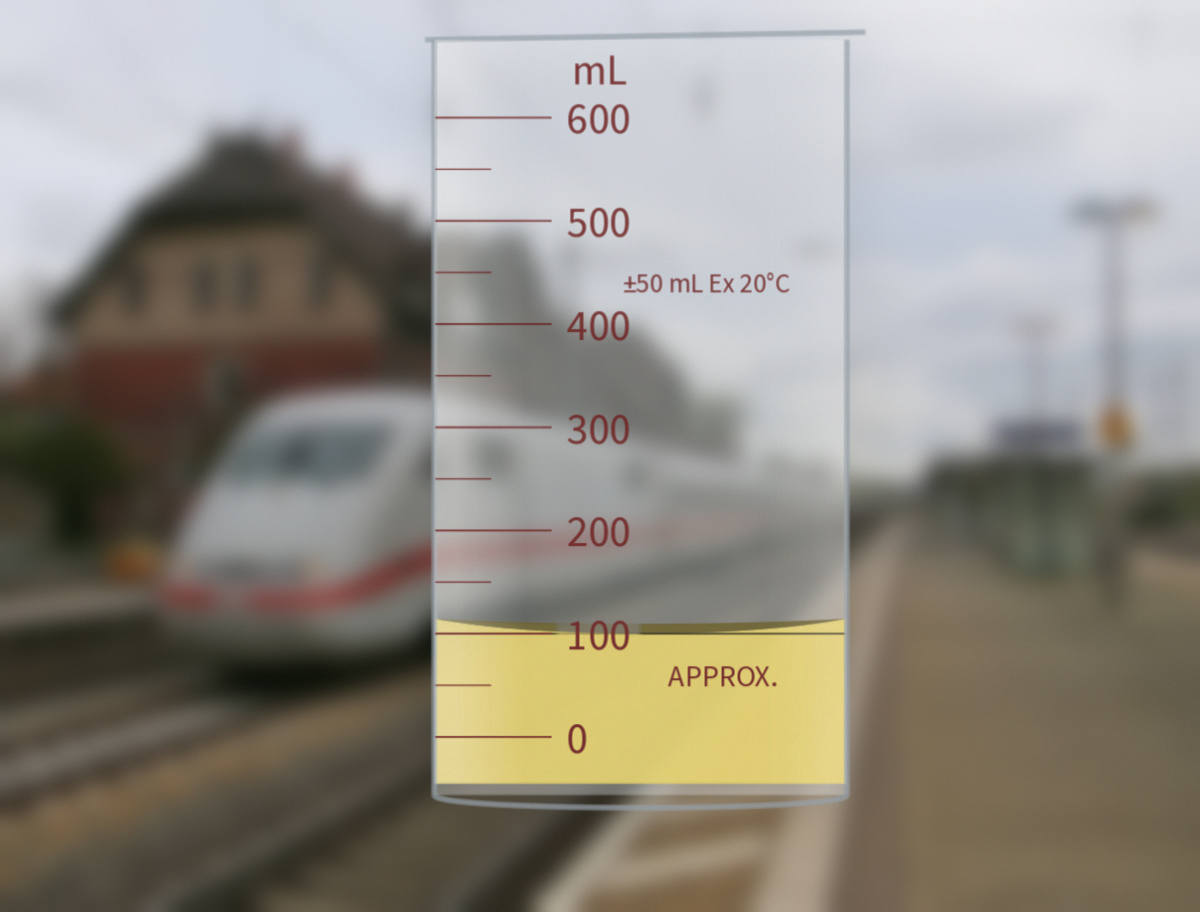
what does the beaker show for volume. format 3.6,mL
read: 100,mL
